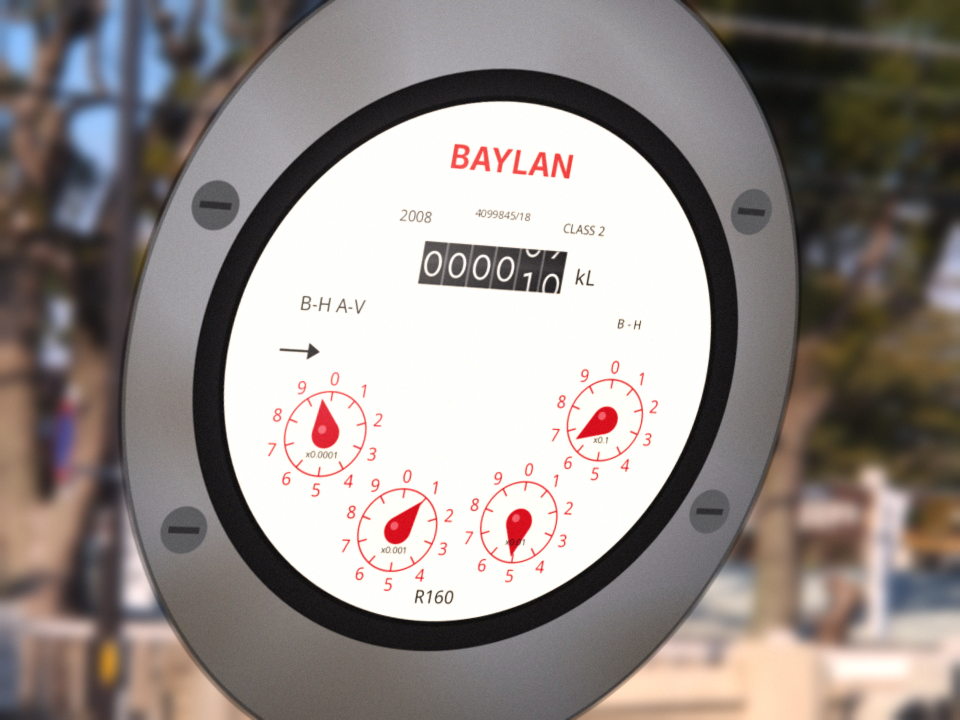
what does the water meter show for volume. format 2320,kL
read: 9.6509,kL
